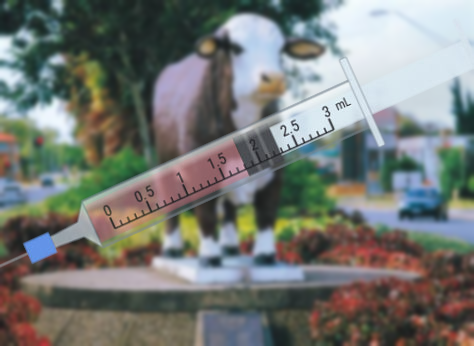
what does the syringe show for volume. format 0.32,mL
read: 1.8,mL
